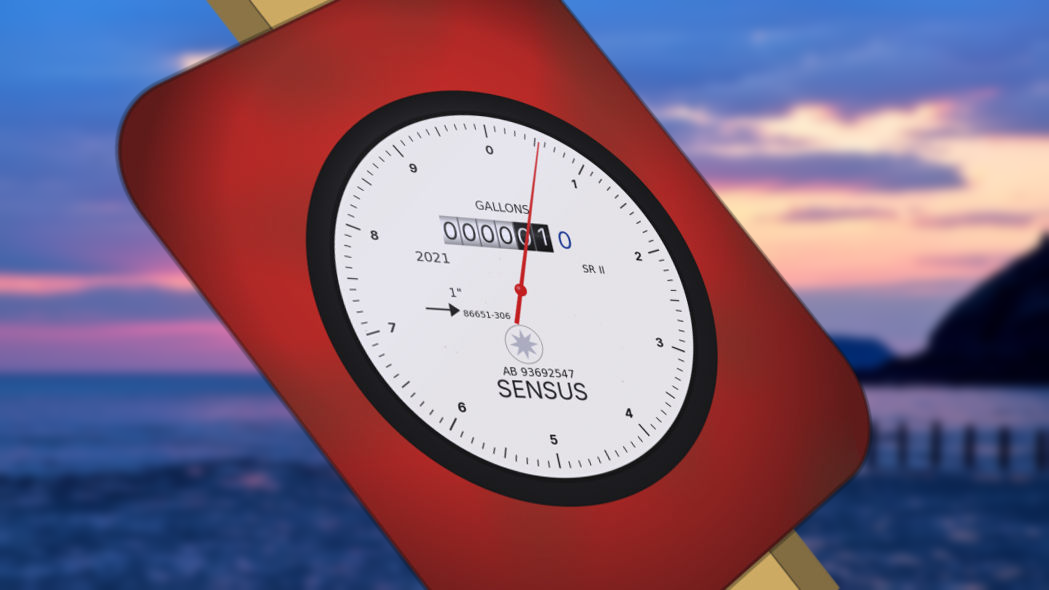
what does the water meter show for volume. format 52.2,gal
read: 10.5,gal
